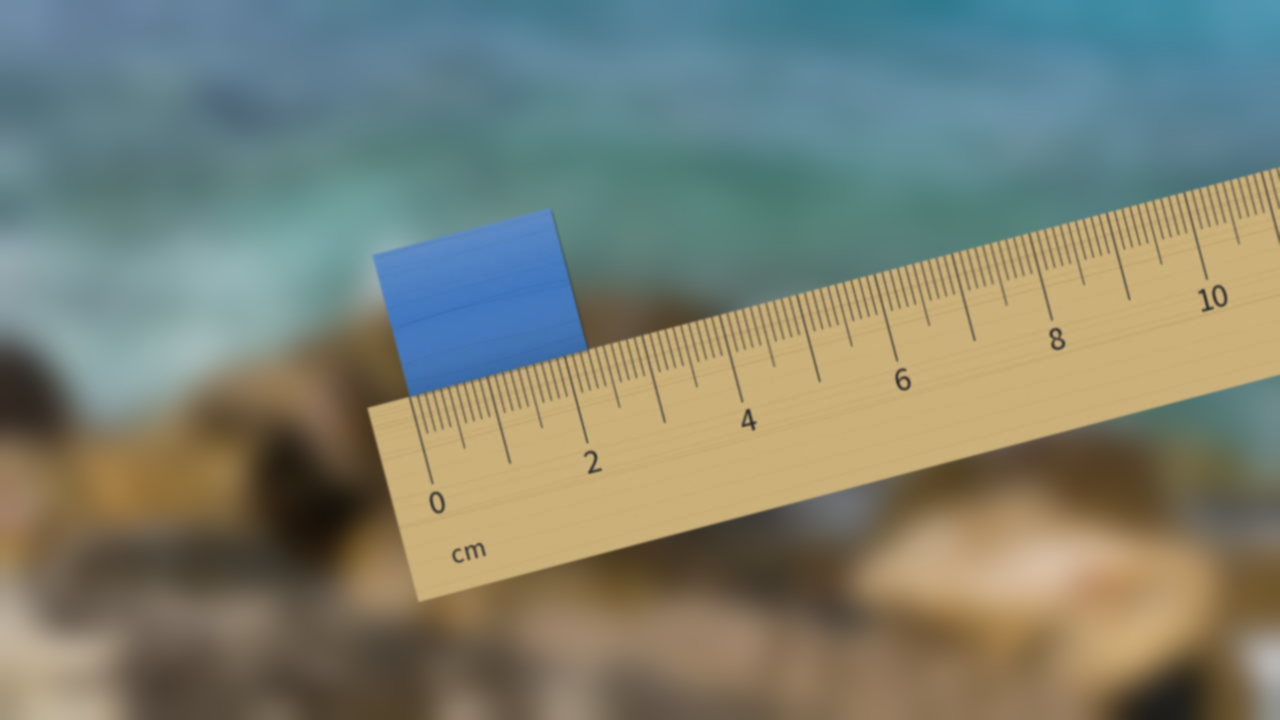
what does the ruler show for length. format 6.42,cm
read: 2.3,cm
